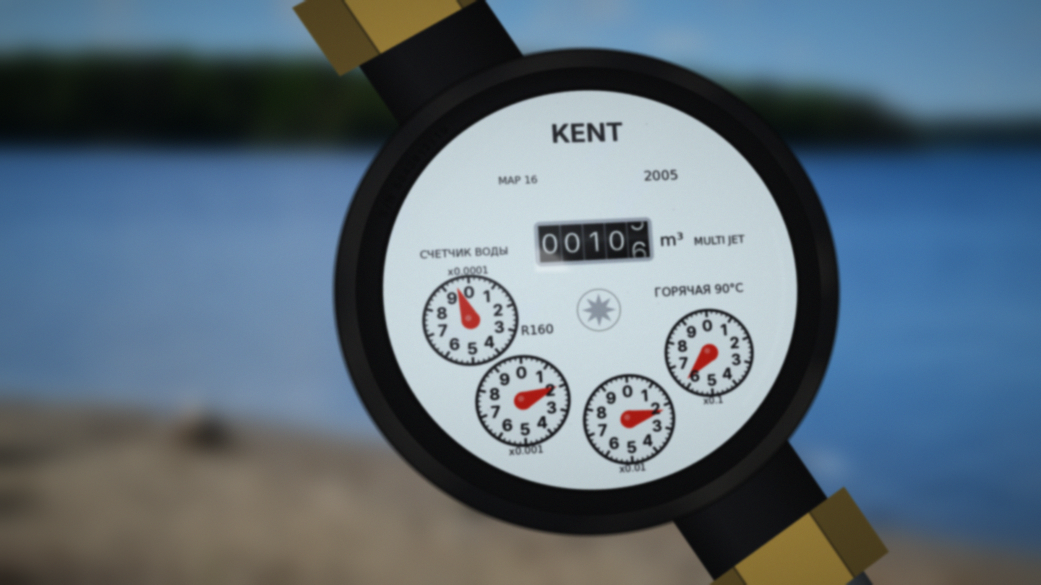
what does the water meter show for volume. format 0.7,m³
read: 105.6219,m³
